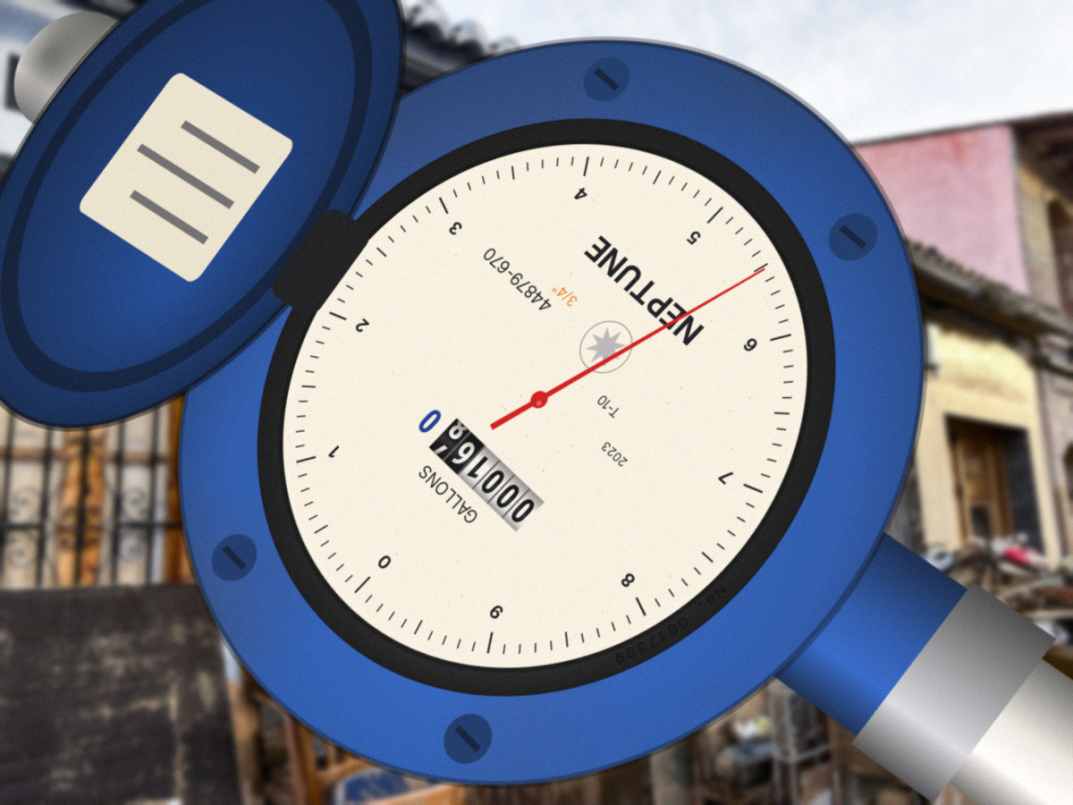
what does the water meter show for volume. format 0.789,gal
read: 1675.5,gal
